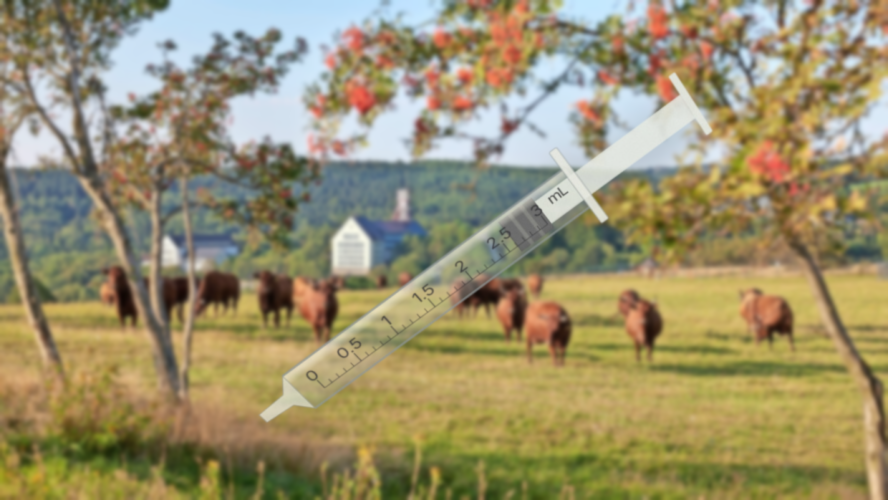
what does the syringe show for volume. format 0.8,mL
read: 2.6,mL
